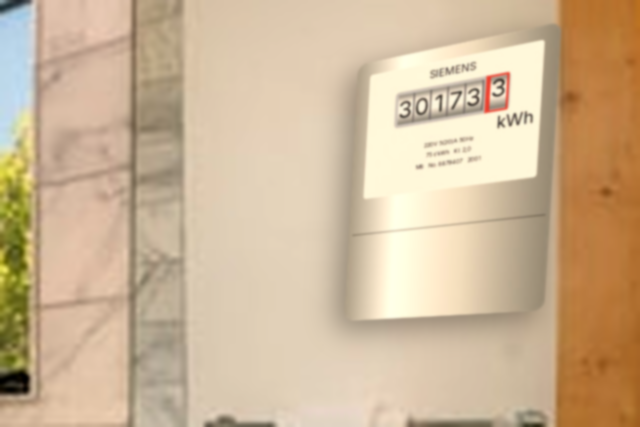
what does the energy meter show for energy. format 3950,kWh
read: 30173.3,kWh
